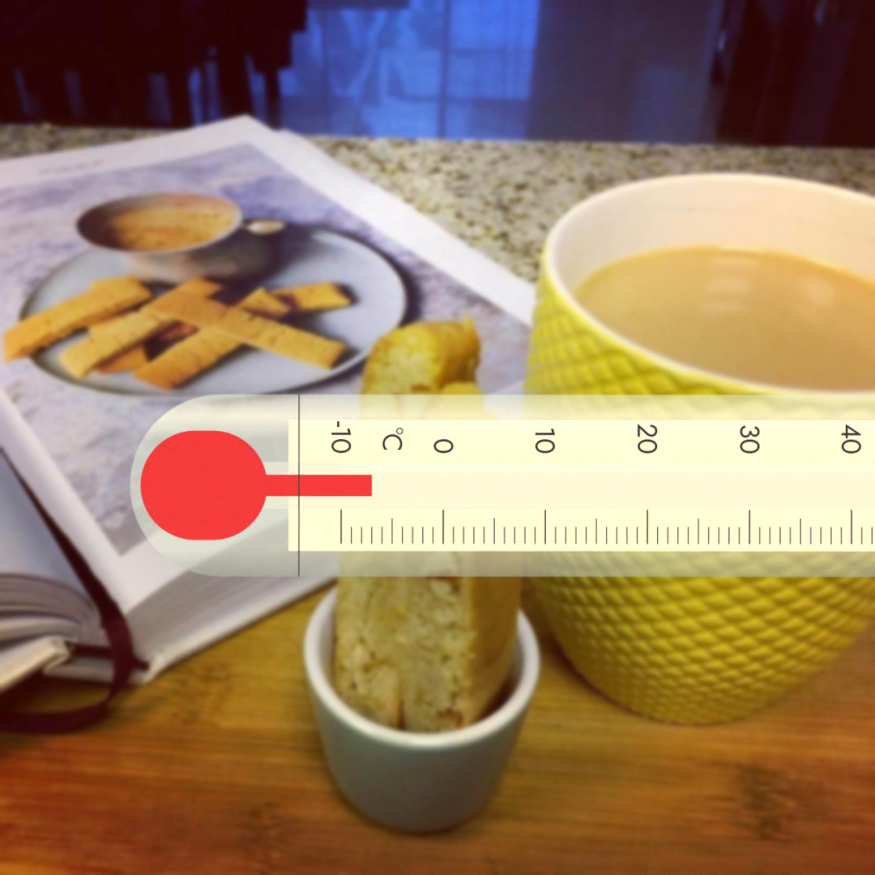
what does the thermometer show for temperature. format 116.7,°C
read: -7,°C
